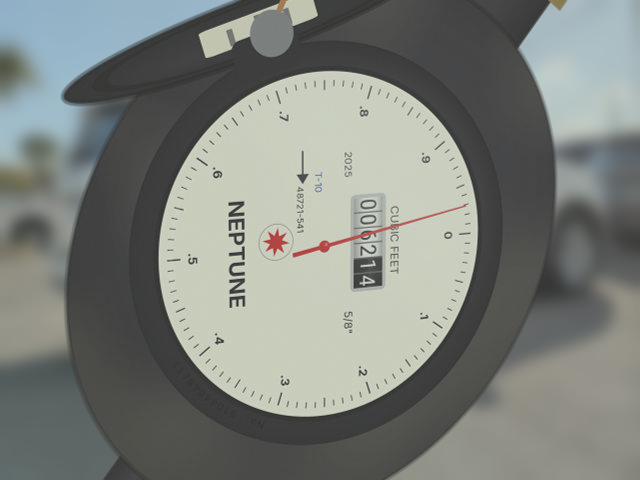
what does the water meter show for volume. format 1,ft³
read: 6213.97,ft³
